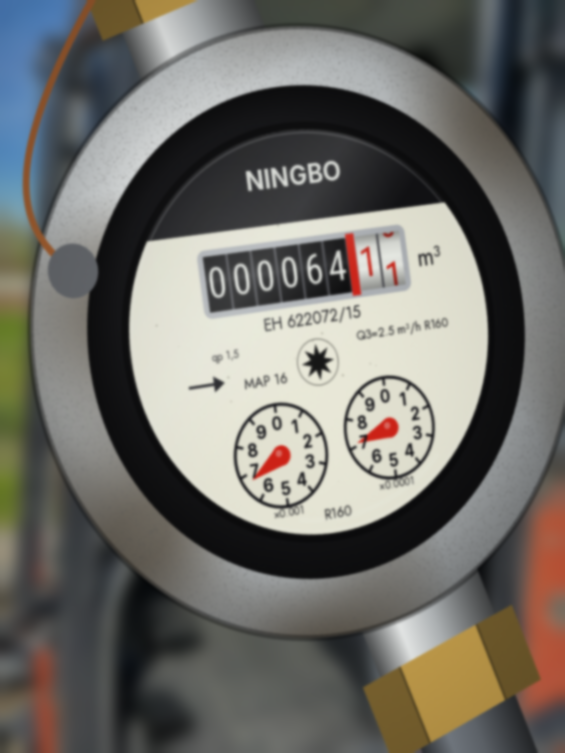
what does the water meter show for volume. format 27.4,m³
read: 64.1067,m³
